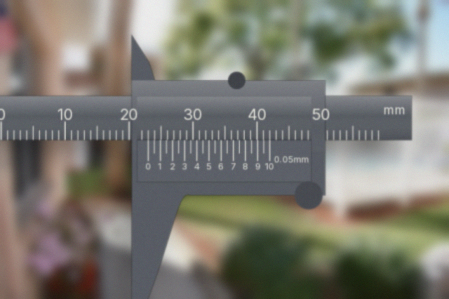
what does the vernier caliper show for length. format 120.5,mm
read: 23.0,mm
